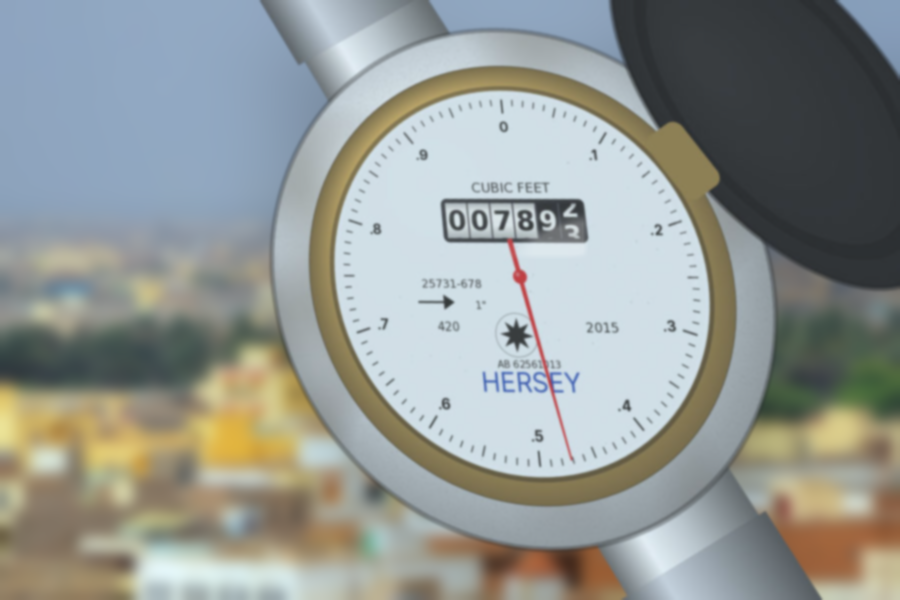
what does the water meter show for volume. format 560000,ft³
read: 7892.47,ft³
